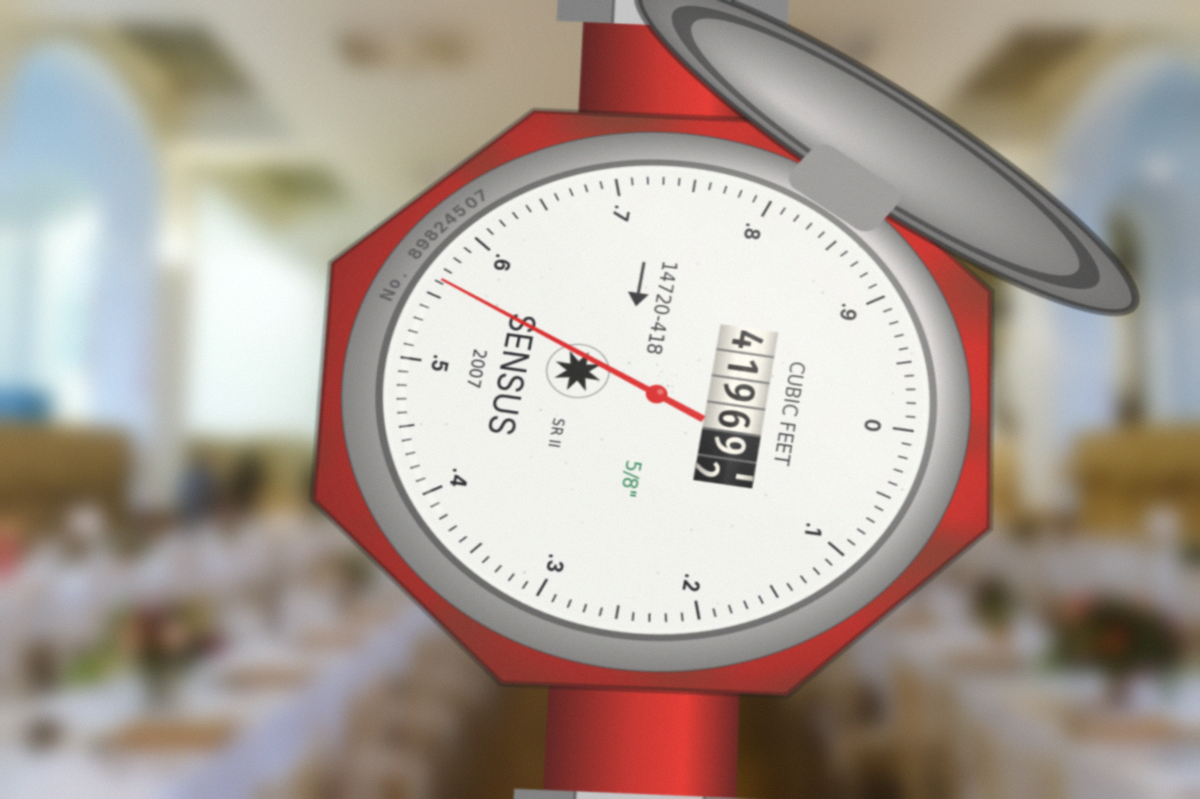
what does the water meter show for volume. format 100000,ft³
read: 419691.56,ft³
